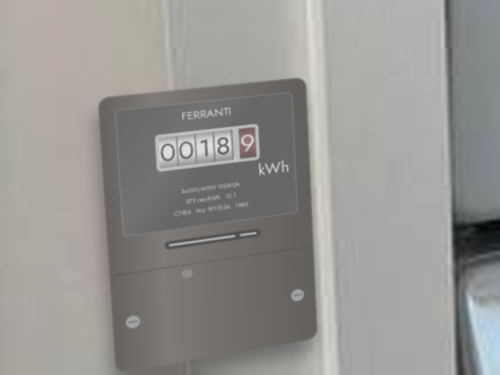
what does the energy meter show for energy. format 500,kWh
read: 18.9,kWh
